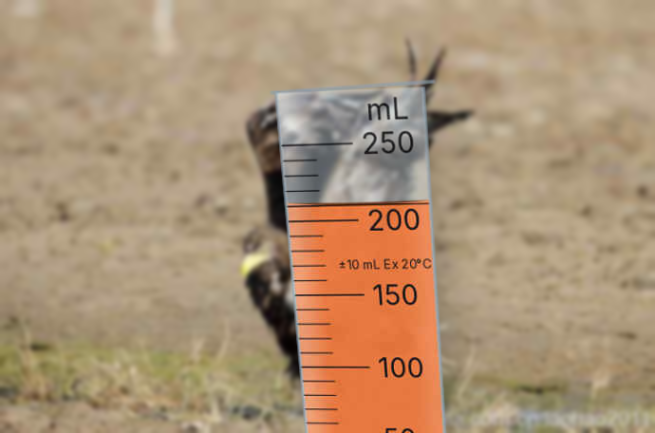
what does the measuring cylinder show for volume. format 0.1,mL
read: 210,mL
